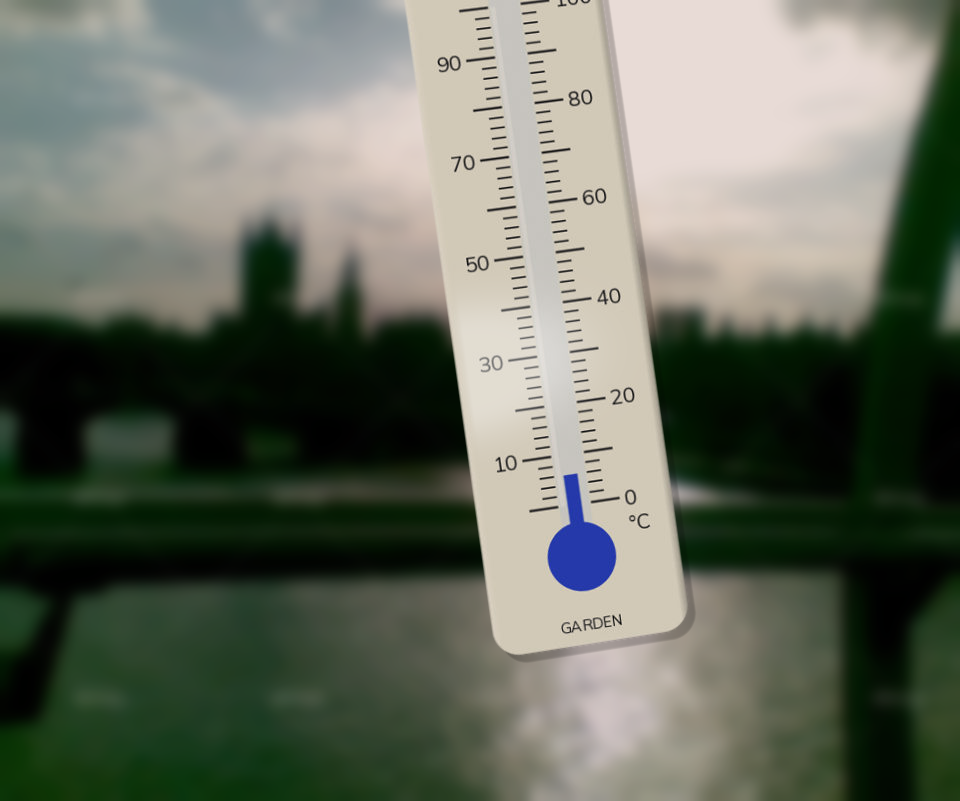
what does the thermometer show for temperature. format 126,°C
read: 6,°C
